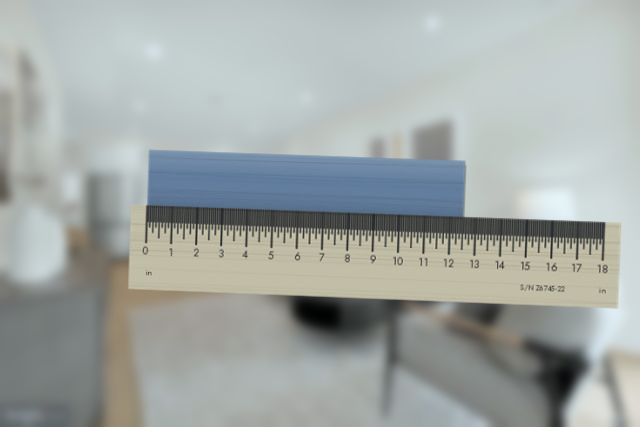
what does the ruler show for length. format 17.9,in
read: 12.5,in
